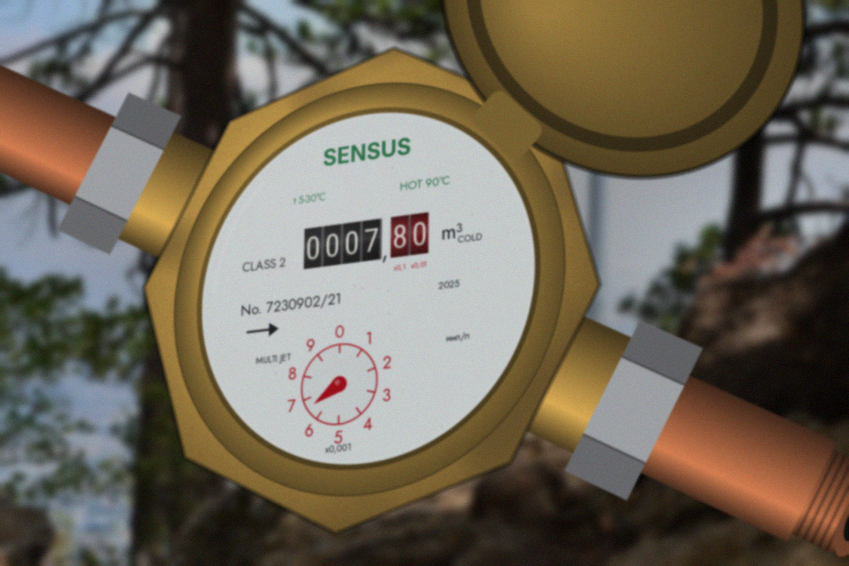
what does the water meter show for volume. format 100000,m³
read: 7.806,m³
